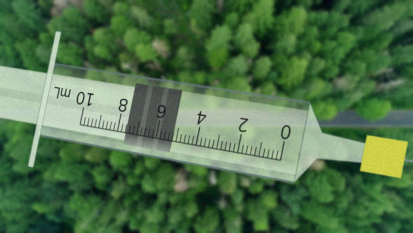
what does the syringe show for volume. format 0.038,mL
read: 5.2,mL
